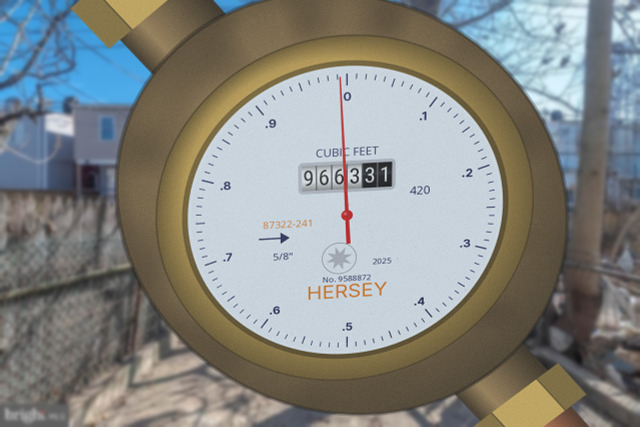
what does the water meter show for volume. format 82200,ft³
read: 966330.99,ft³
